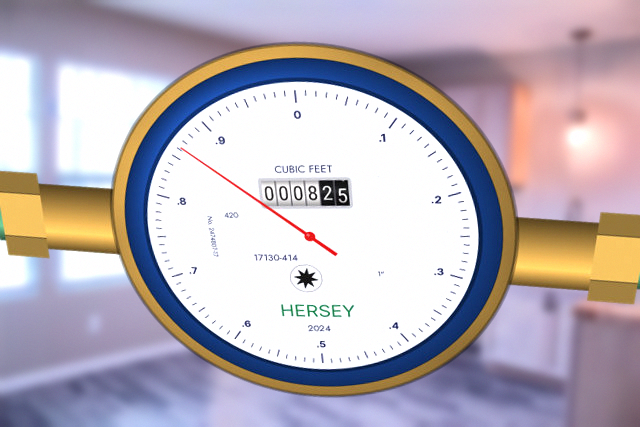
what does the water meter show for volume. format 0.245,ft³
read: 824.86,ft³
